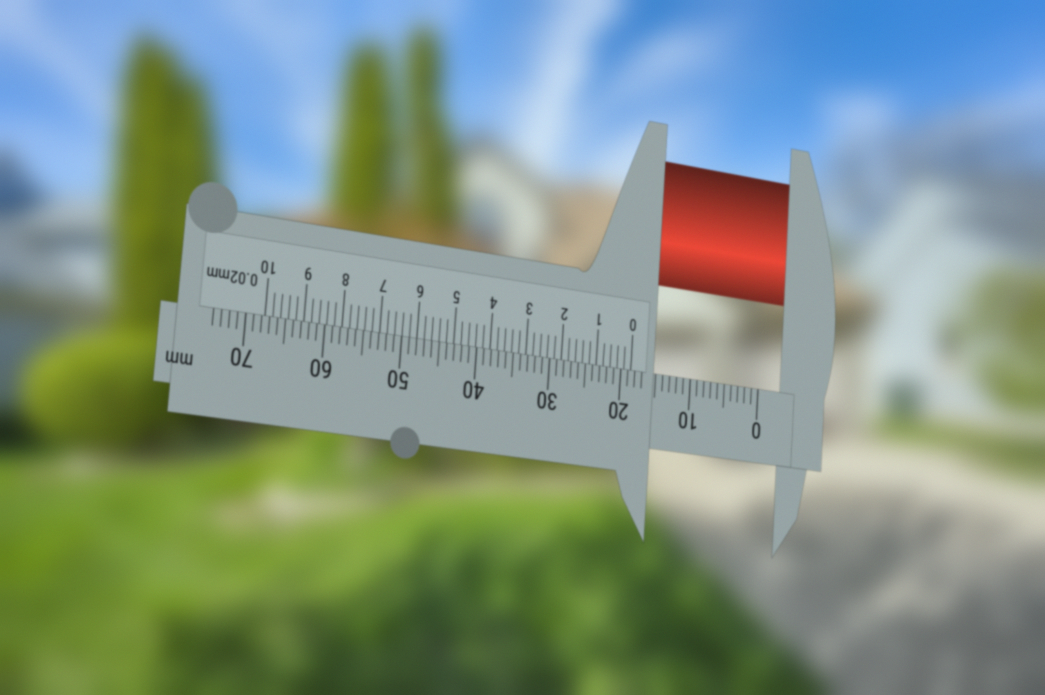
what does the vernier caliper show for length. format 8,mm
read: 18.6,mm
